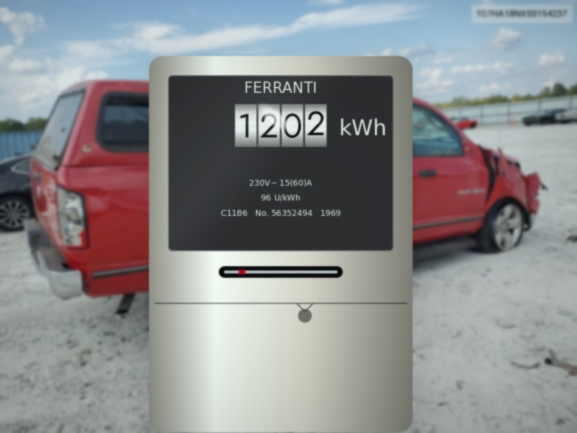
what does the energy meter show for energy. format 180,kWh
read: 1202,kWh
